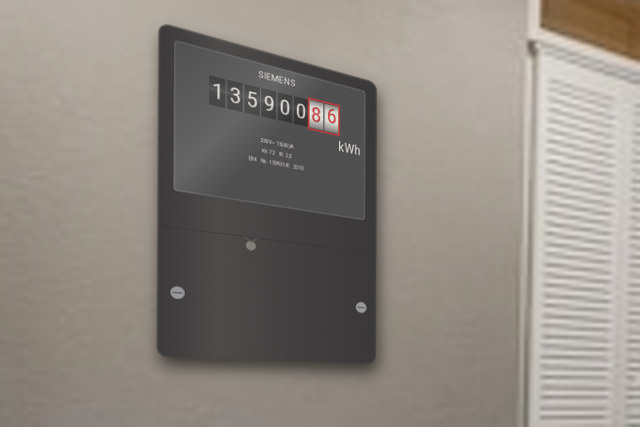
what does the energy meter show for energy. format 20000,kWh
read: 135900.86,kWh
